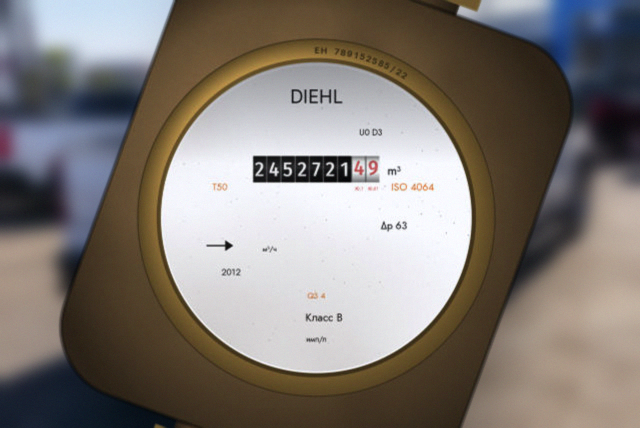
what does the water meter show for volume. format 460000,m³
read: 2452721.49,m³
